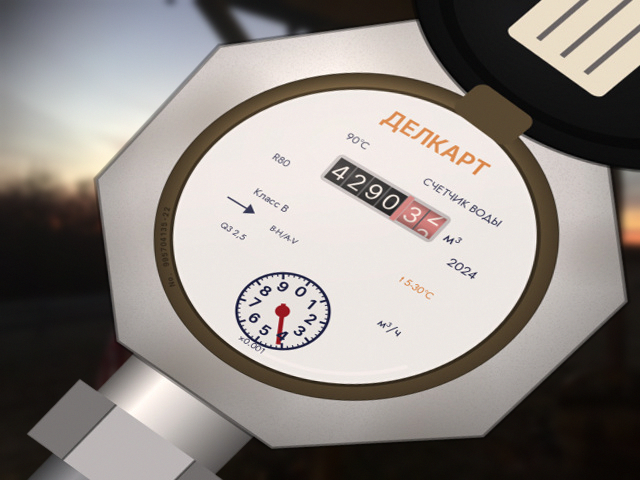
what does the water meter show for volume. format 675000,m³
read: 4290.324,m³
